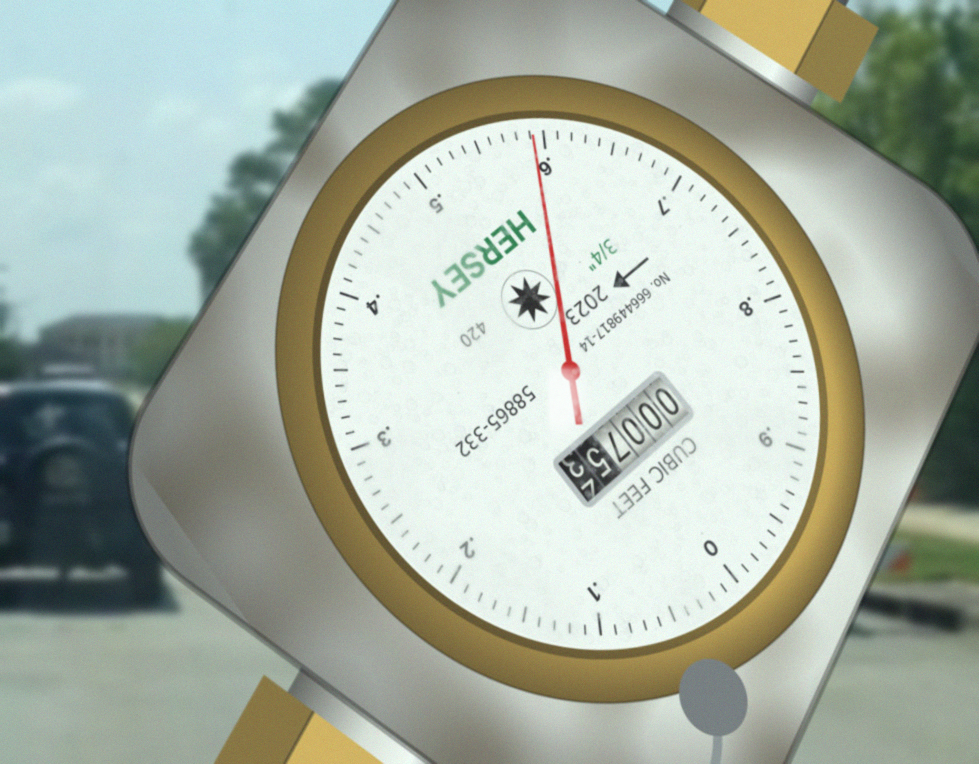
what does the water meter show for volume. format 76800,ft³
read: 752.59,ft³
